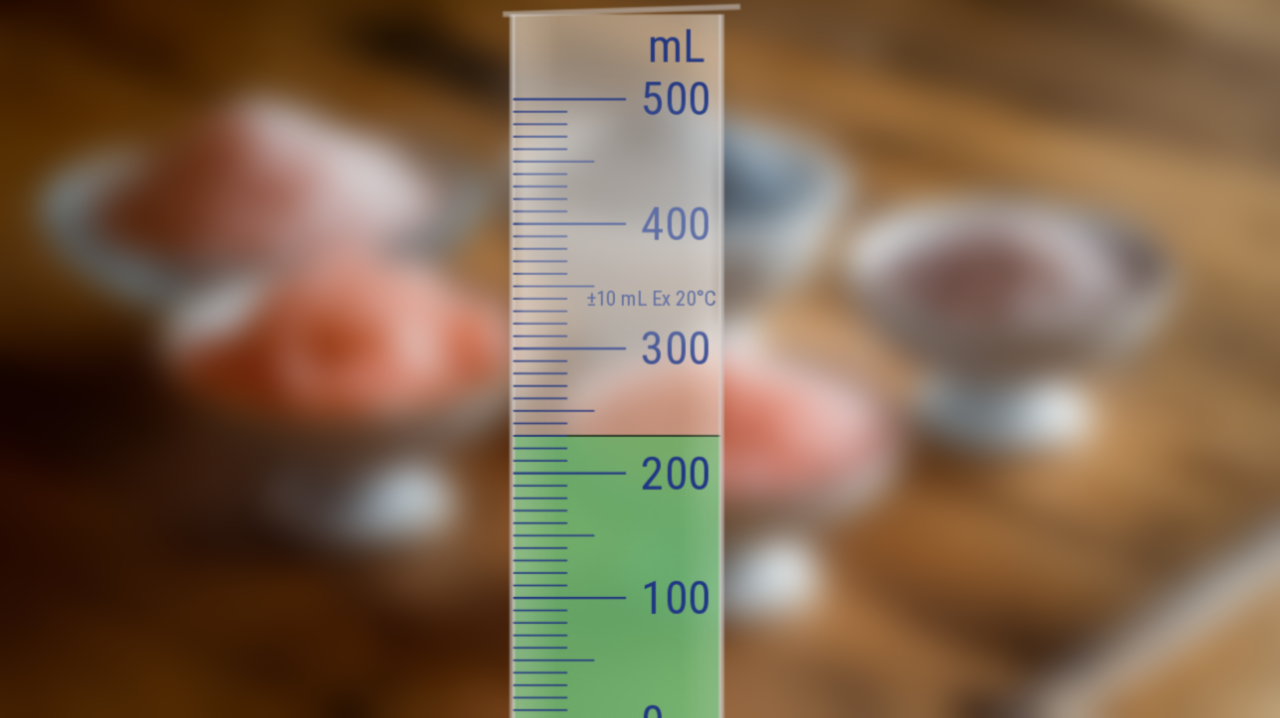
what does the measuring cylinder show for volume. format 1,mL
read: 230,mL
